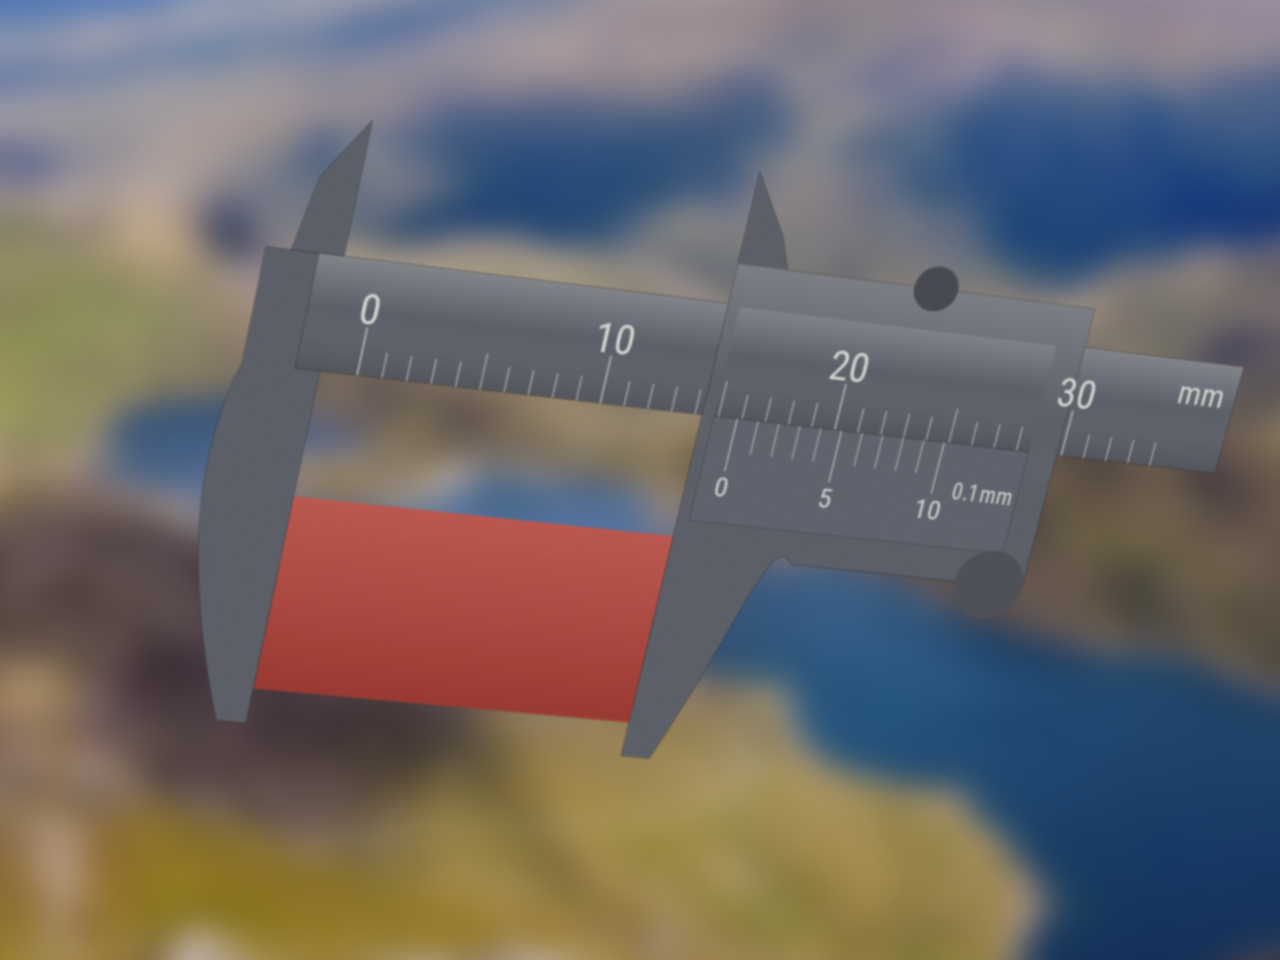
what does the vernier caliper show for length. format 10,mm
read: 15.8,mm
